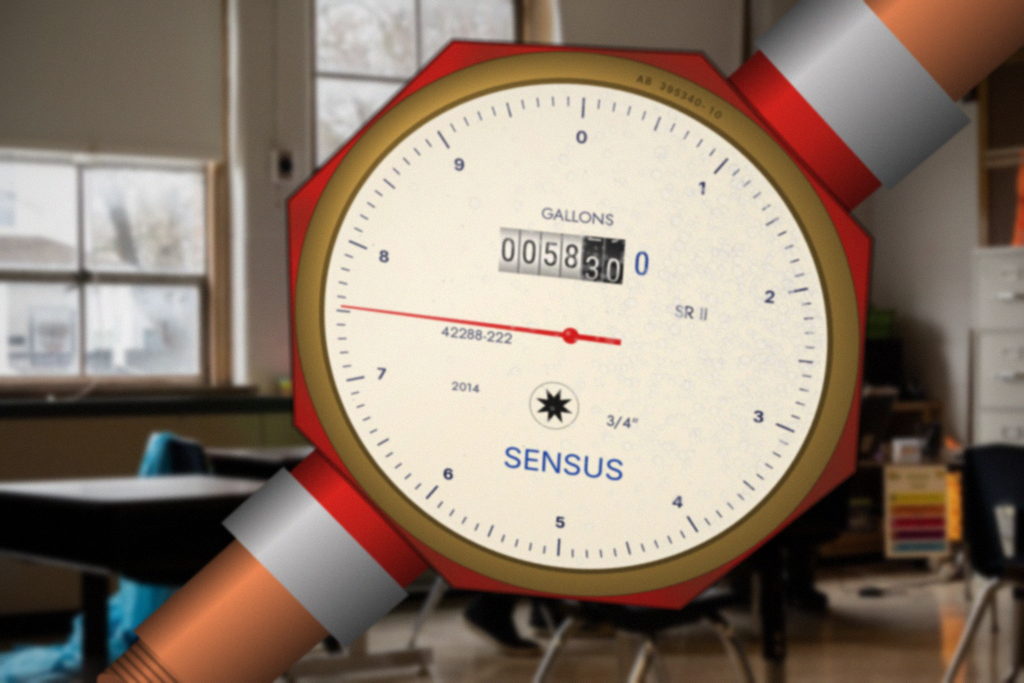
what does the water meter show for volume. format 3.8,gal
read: 58297.5,gal
